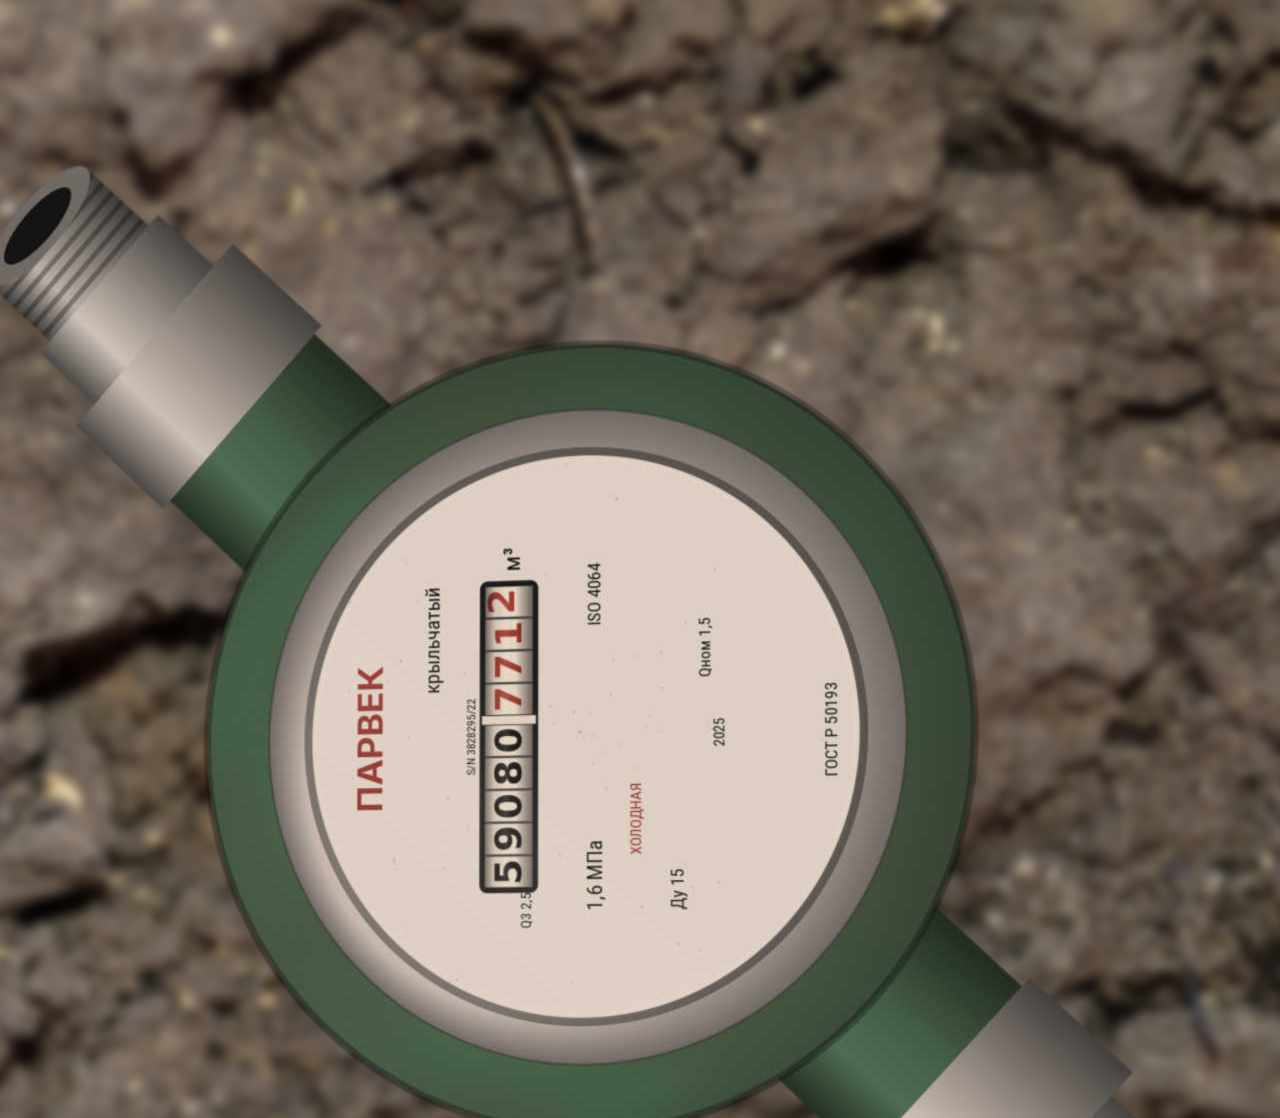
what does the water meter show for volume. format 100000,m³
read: 59080.7712,m³
